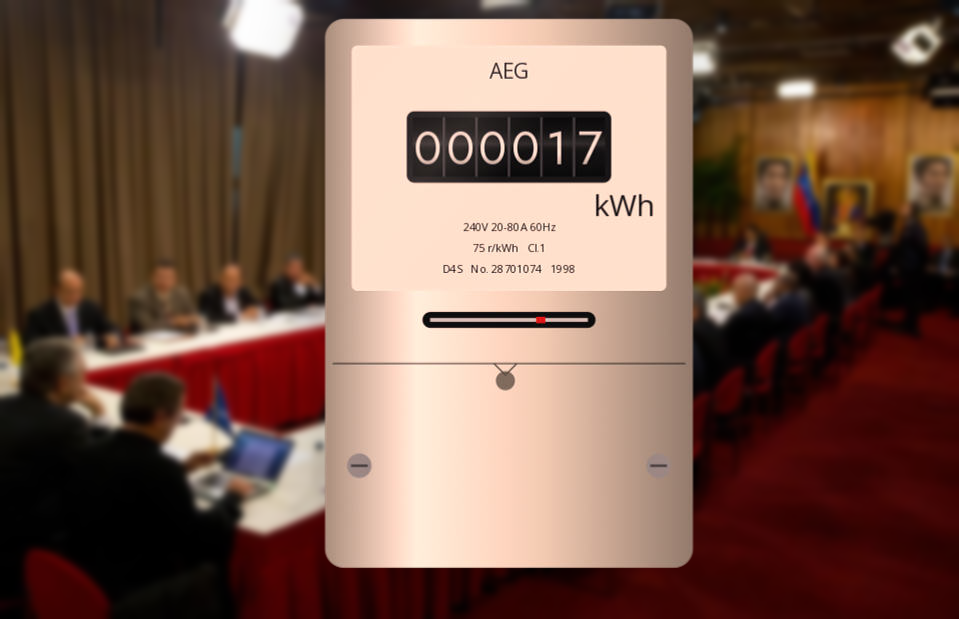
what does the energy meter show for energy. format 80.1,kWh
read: 17,kWh
